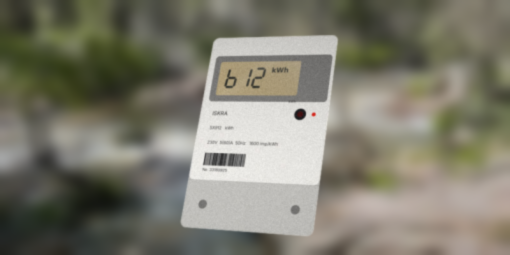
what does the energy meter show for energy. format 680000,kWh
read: 612,kWh
